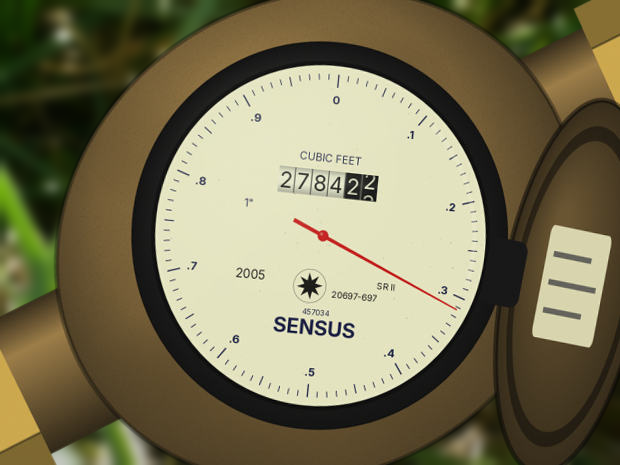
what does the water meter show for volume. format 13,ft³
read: 278422.31,ft³
